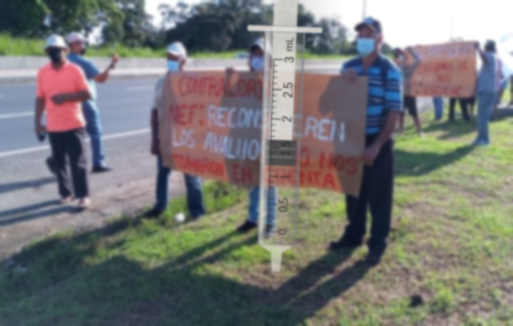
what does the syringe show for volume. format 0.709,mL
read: 1.2,mL
